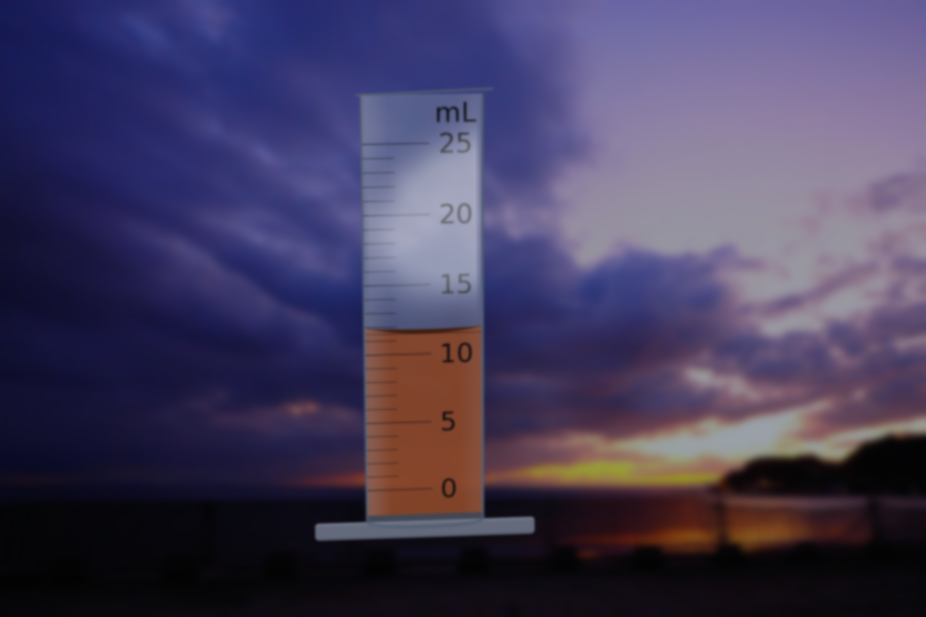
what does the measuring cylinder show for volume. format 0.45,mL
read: 11.5,mL
